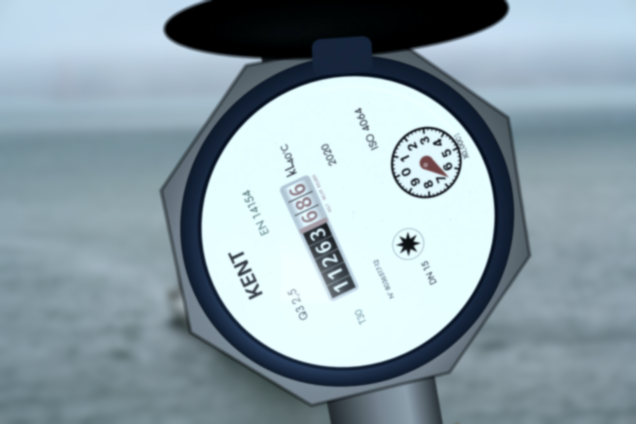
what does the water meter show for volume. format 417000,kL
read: 11263.6866,kL
